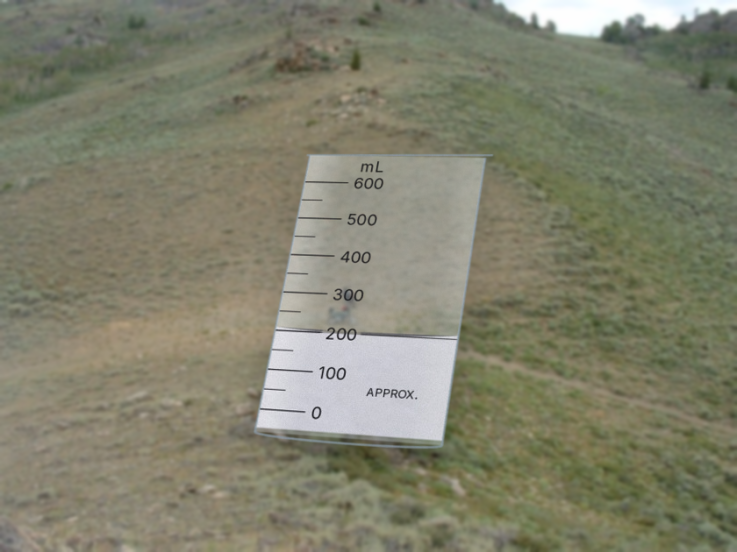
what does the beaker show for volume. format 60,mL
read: 200,mL
